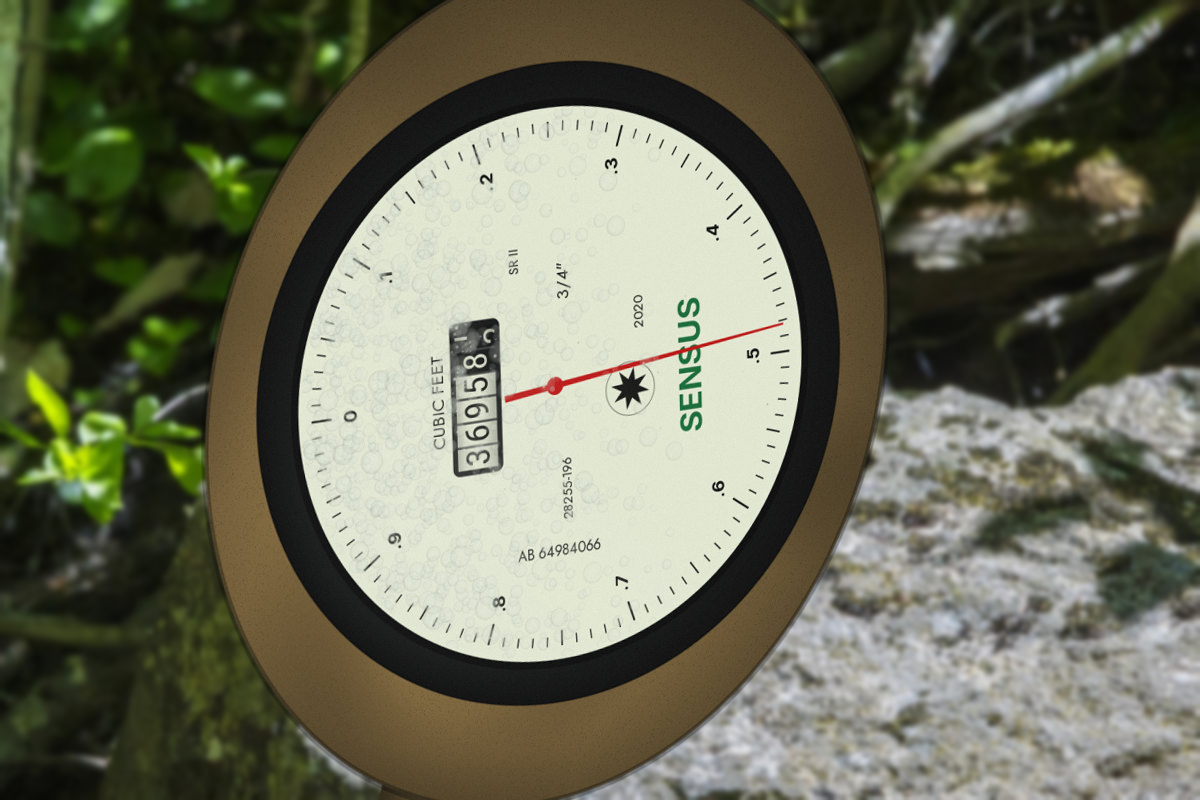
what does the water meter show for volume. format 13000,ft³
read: 369581.48,ft³
